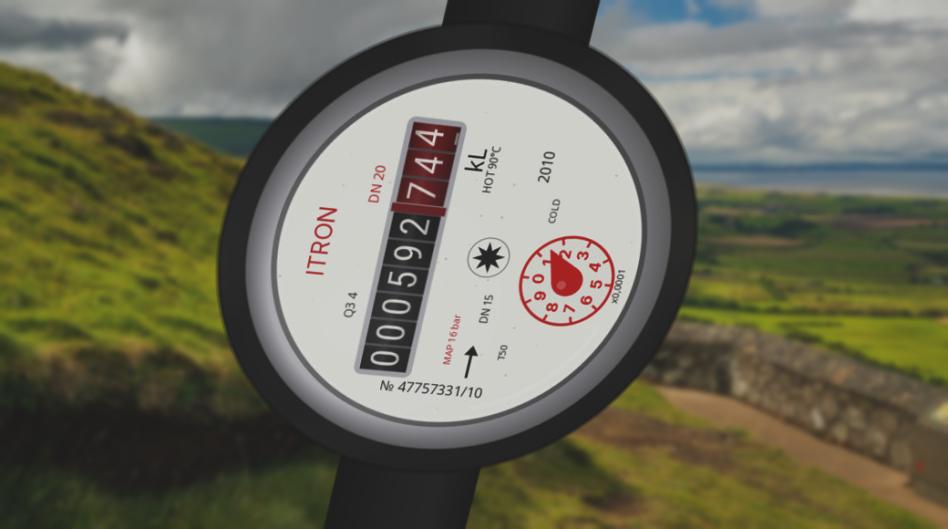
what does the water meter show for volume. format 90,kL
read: 592.7441,kL
